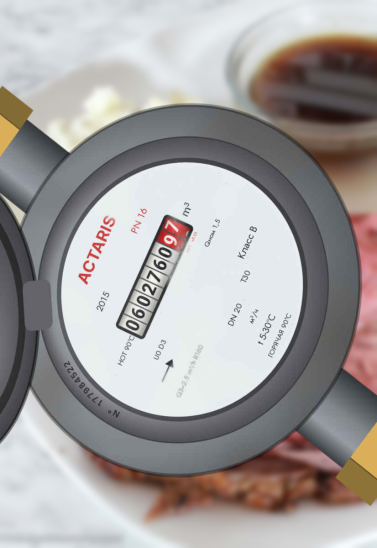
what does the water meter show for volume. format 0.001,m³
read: 602760.97,m³
